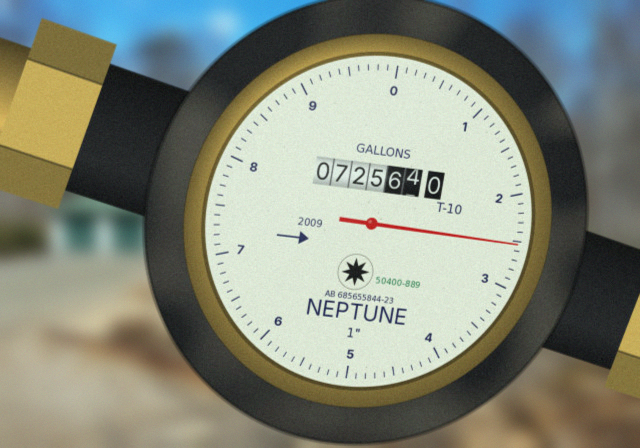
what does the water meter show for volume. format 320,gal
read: 725642.5,gal
